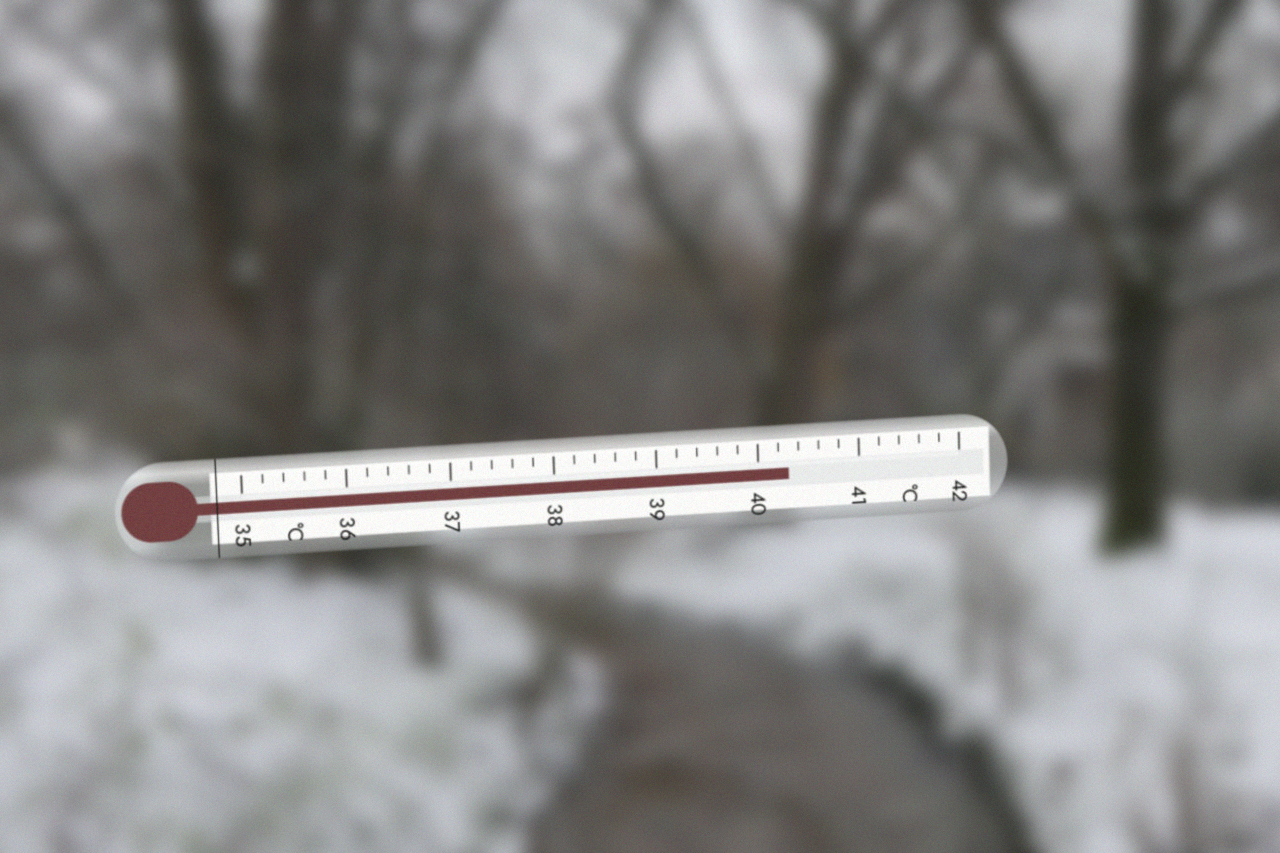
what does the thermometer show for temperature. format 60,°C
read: 40.3,°C
